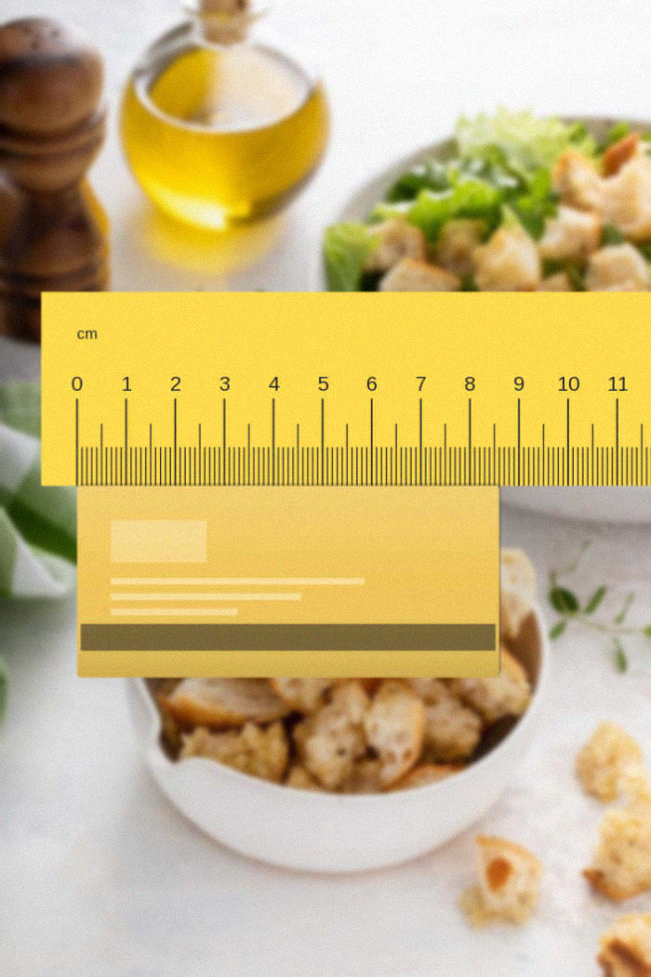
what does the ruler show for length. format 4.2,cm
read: 8.6,cm
